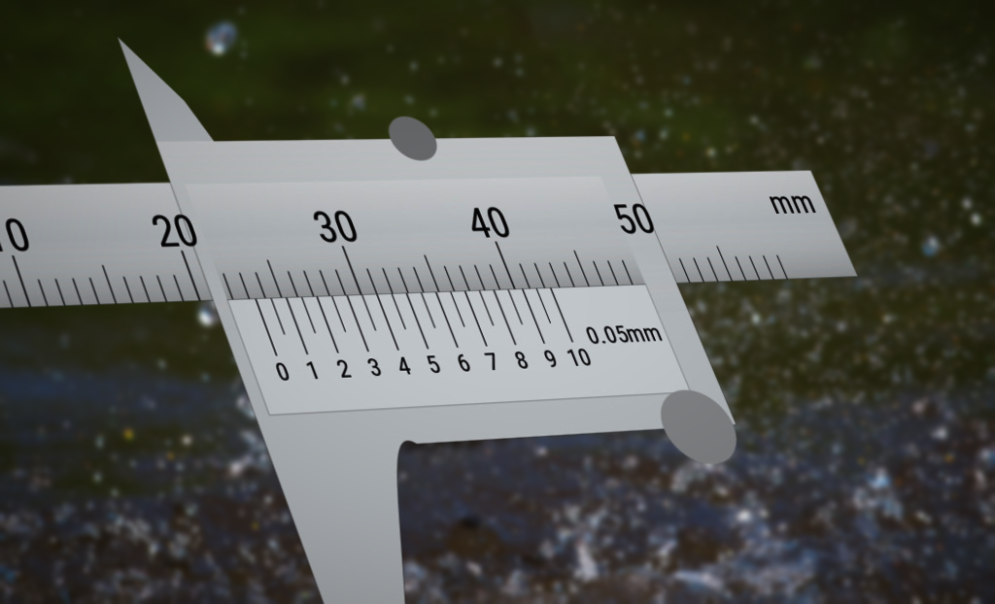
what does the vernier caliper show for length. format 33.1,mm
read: 23.4,mm
